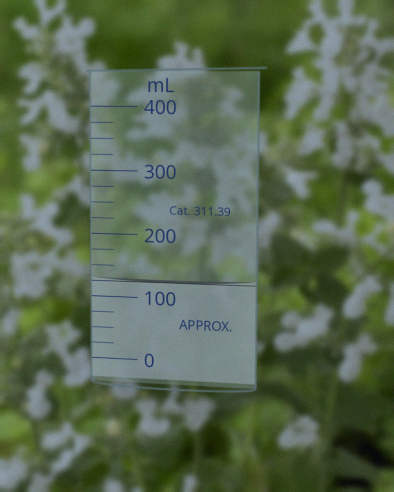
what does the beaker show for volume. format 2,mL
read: 125,mL
